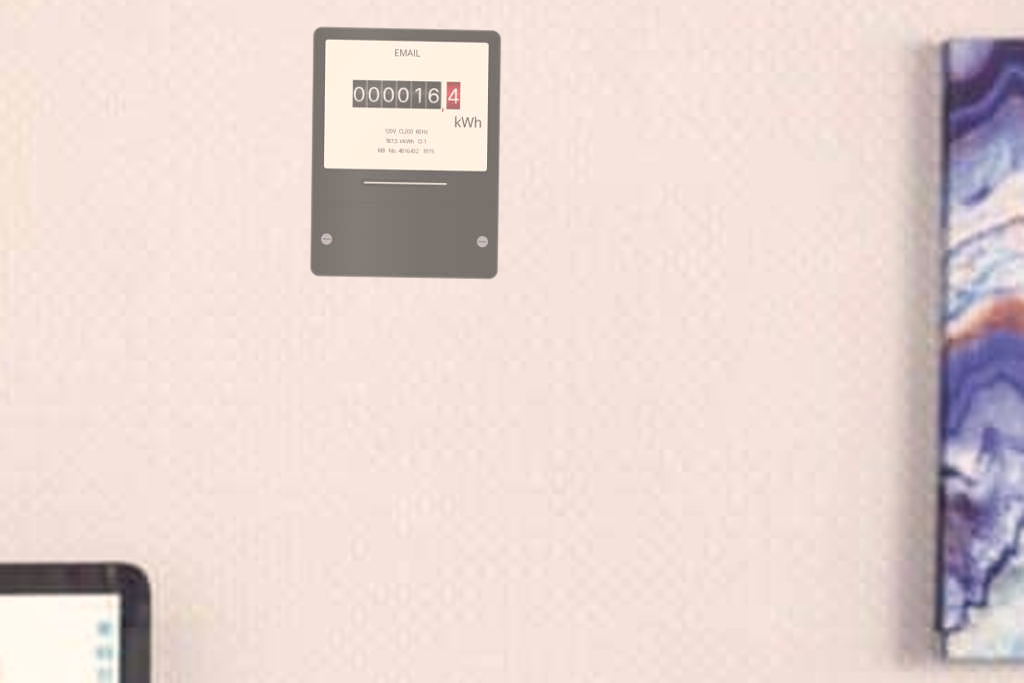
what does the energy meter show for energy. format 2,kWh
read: 16.4,kWh
